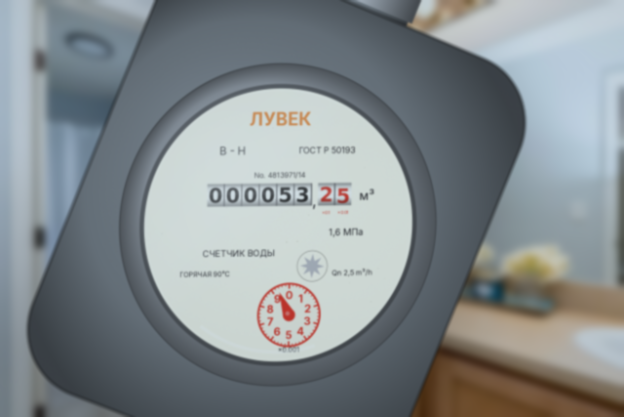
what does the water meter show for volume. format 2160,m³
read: 53.249,m³
